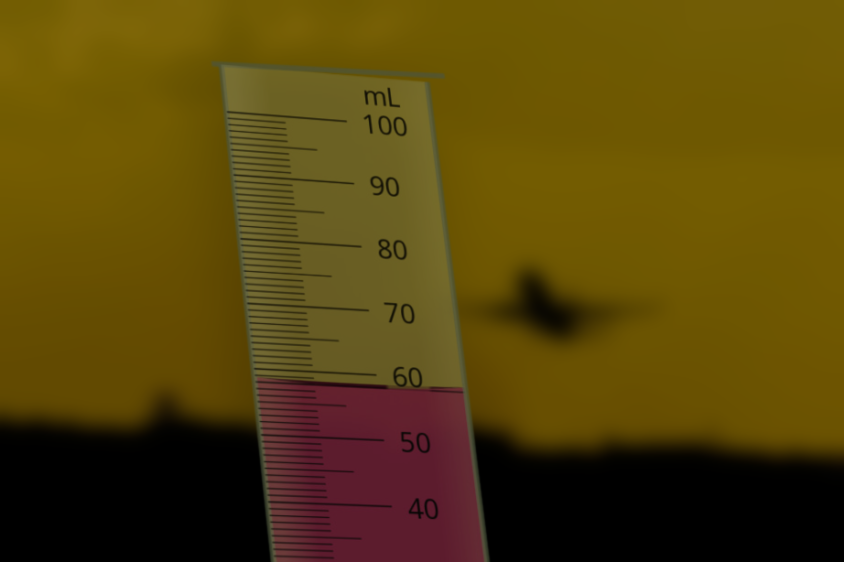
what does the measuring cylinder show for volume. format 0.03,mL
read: 58,mL
